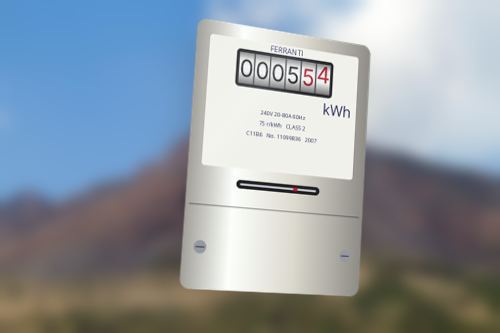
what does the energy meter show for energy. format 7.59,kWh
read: 5.54,kWh
